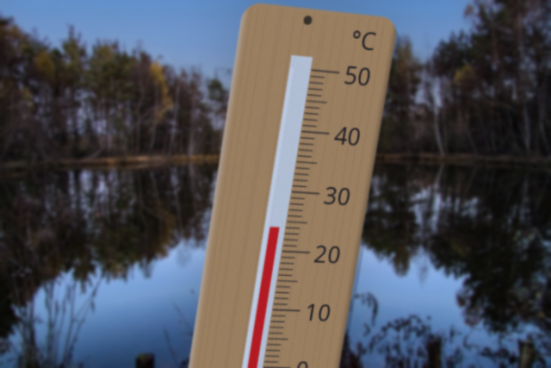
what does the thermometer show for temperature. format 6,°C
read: 24,°C
